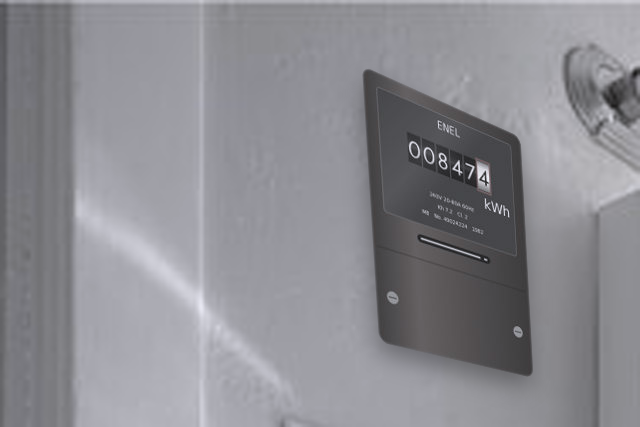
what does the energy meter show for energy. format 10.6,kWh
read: 847.4,kWh
